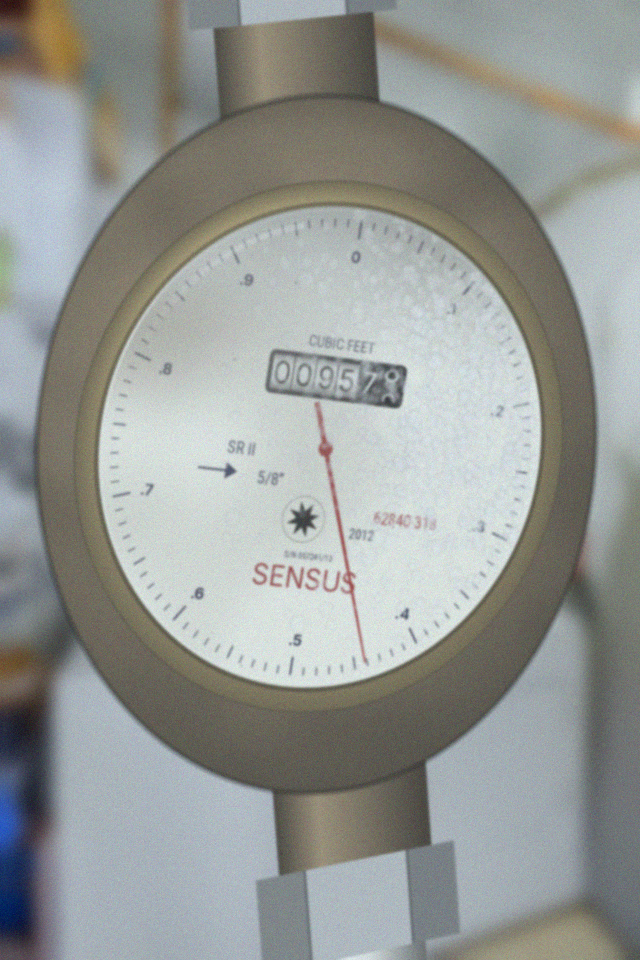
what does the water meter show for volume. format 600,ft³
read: 9578.44,ft³
